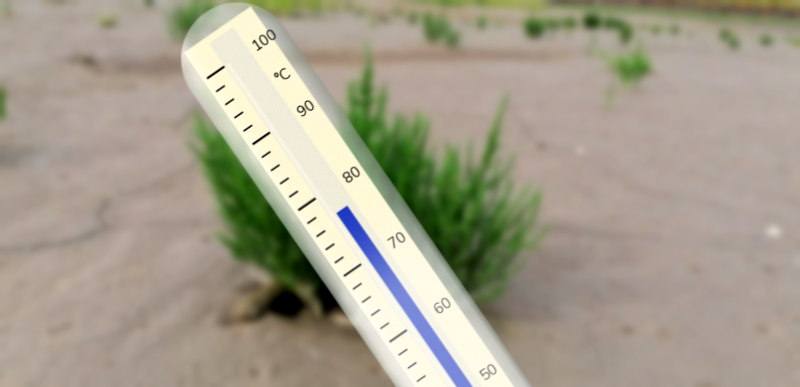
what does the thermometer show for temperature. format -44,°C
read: 77,°C
